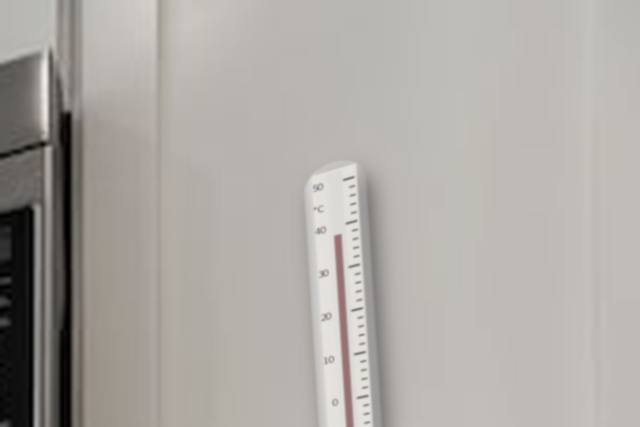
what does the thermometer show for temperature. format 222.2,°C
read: 38,°C
